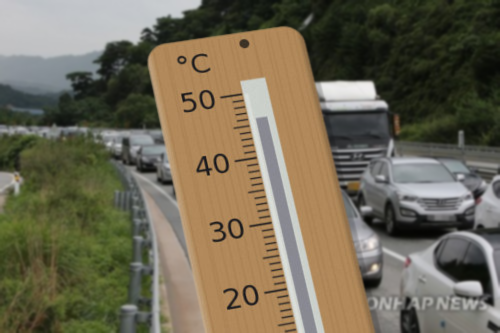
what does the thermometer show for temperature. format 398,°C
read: 46,°C
